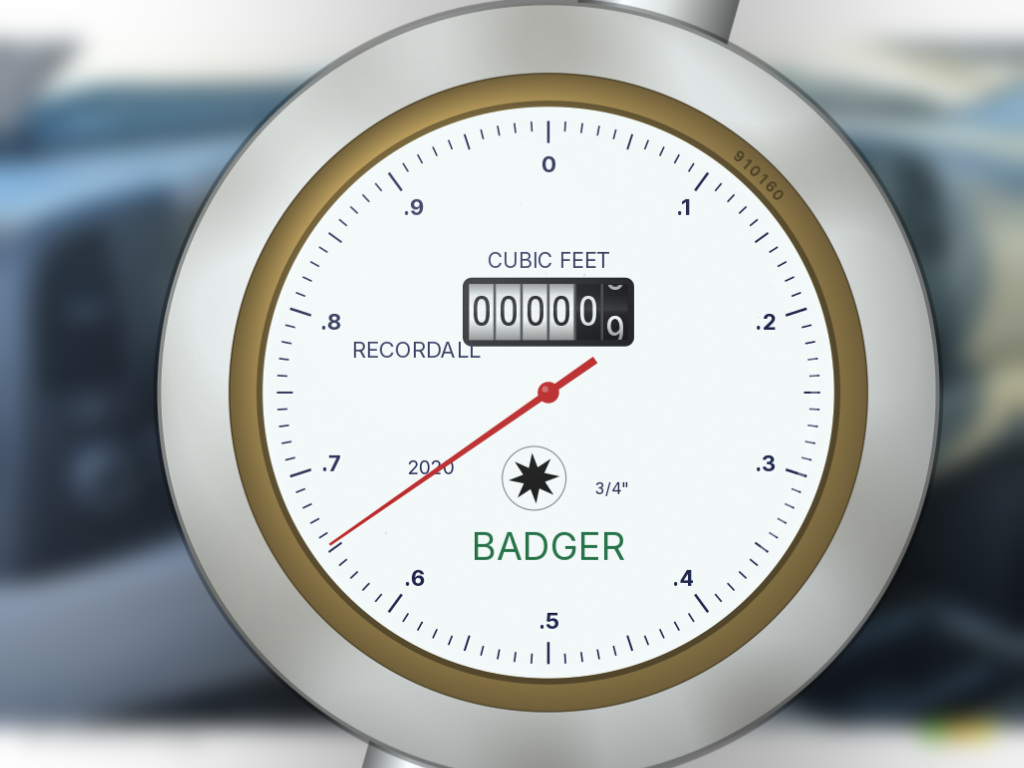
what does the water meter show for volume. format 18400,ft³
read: 8.65,ft³
